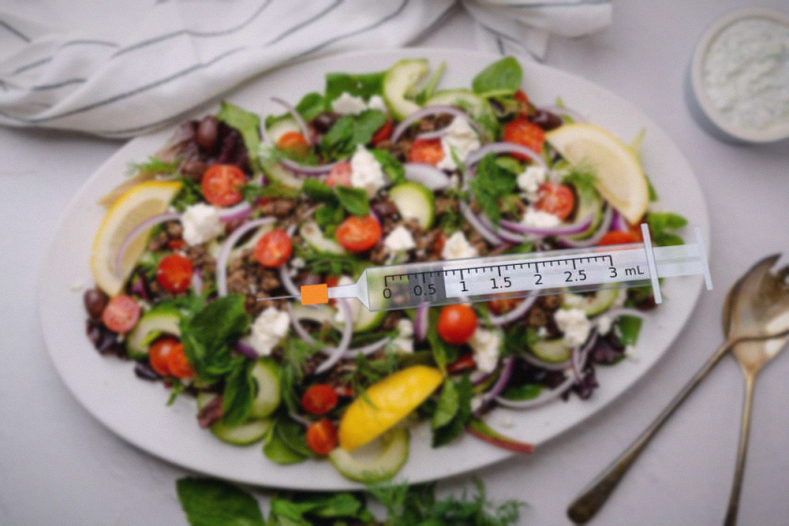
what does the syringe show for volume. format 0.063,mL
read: 0.3,mL
